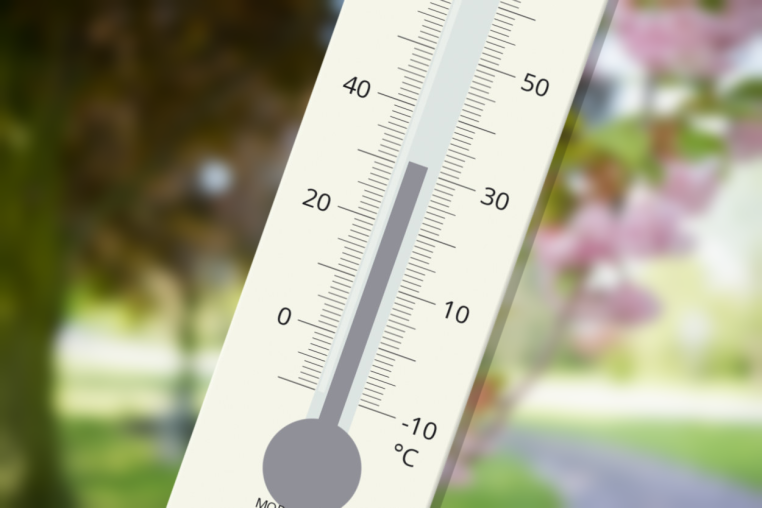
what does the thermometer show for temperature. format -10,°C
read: 31,°C
